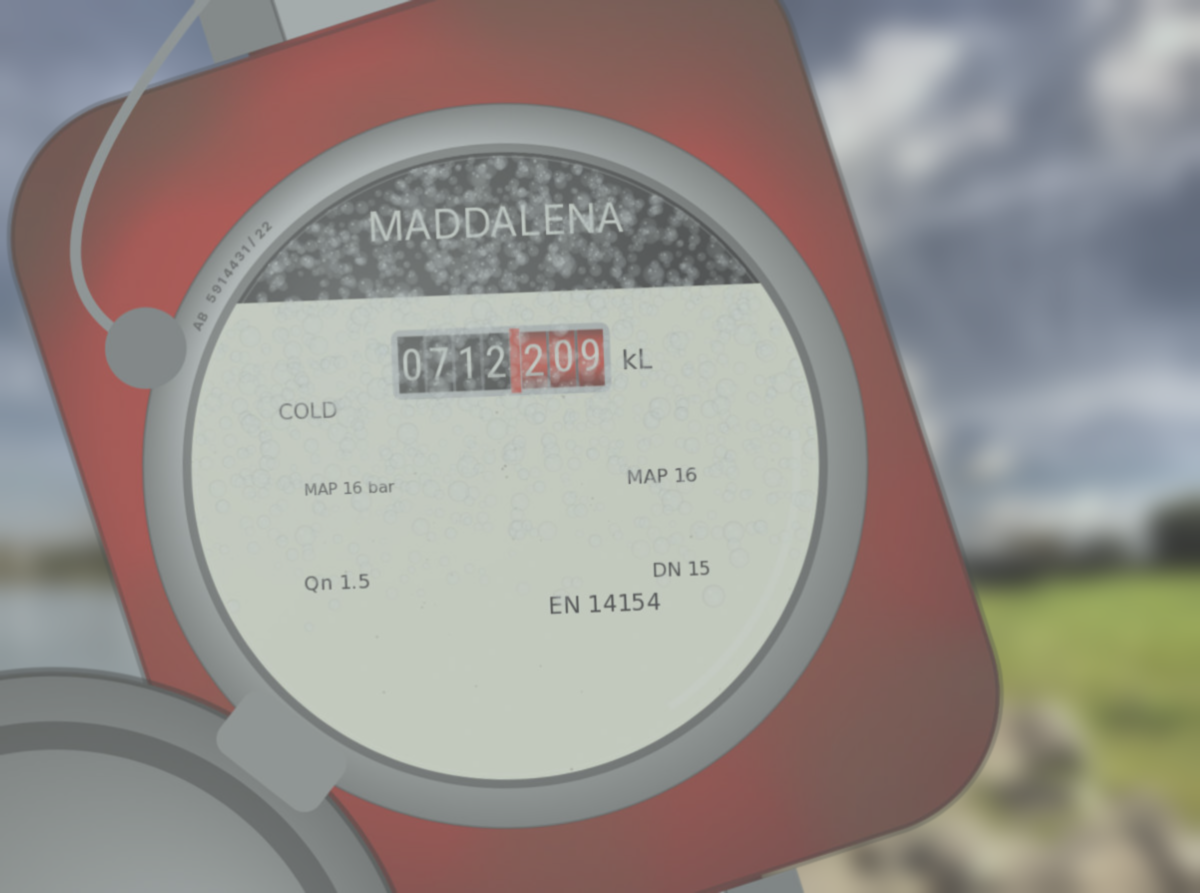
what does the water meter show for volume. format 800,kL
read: 712.209,kL
